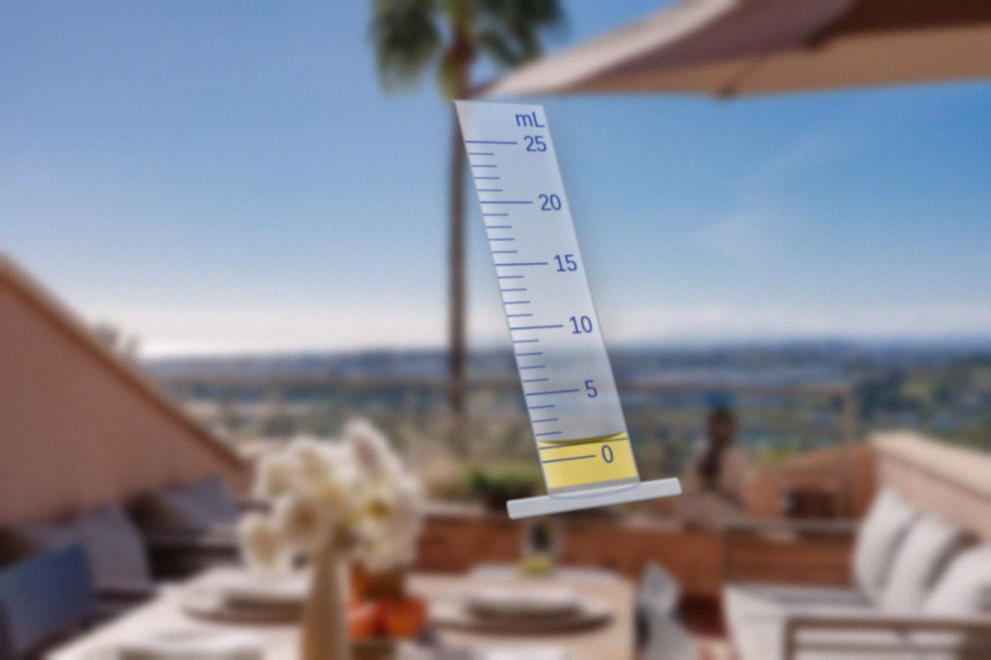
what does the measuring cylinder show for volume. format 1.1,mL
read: 1,mL
